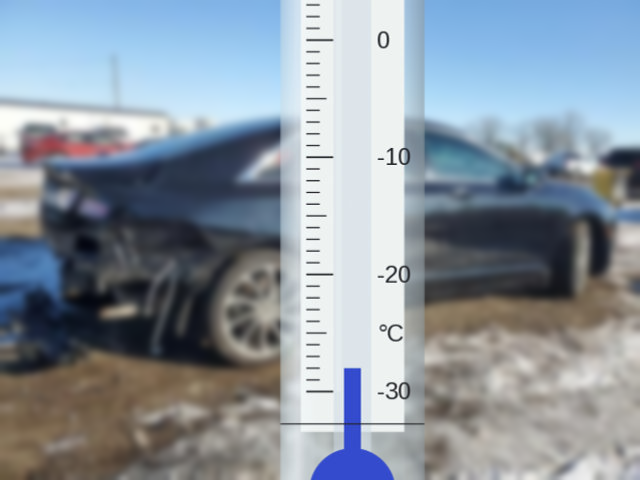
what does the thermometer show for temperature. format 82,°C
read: -28,°C
